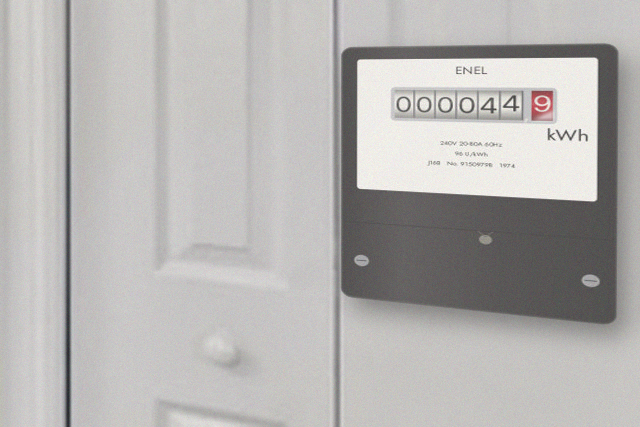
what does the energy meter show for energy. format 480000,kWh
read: 44.9,kWh
